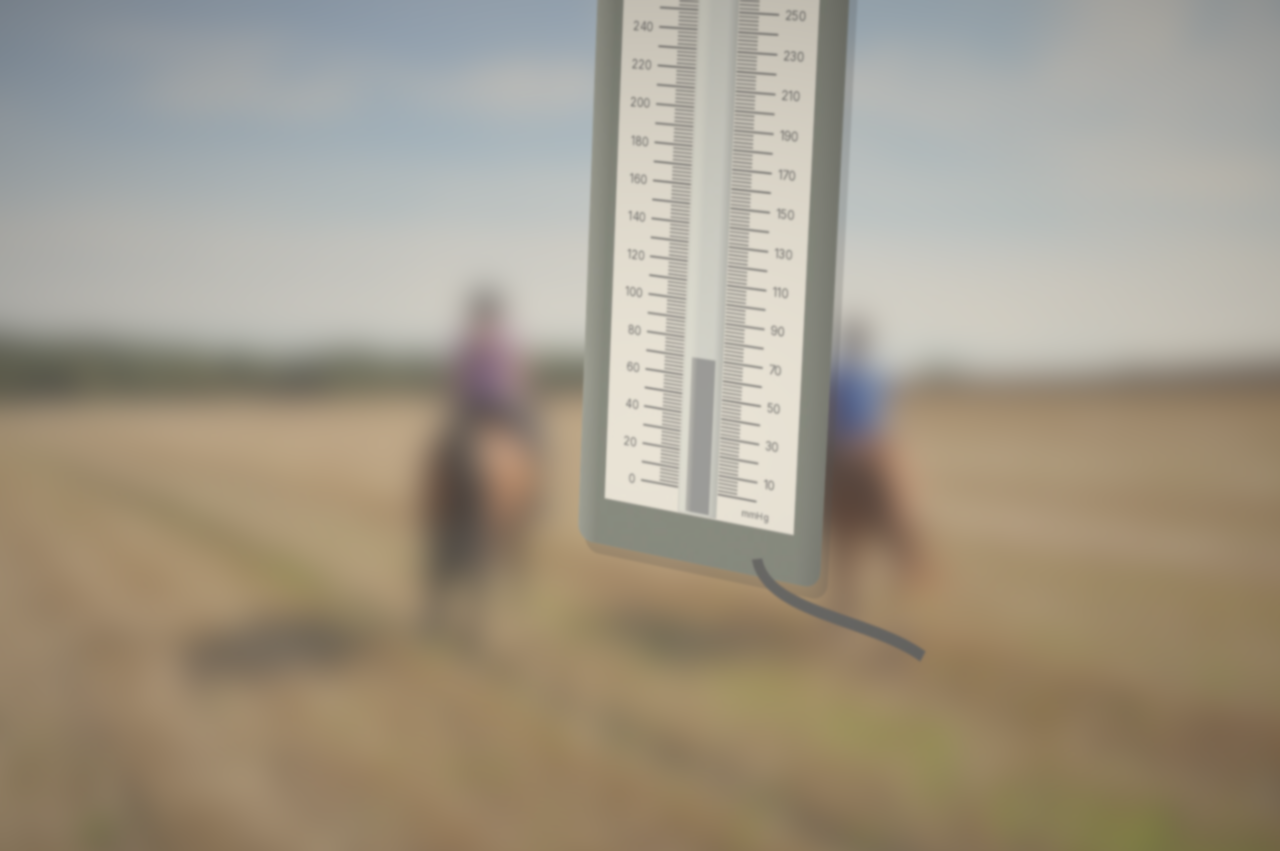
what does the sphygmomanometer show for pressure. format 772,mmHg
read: 70,mmHg
